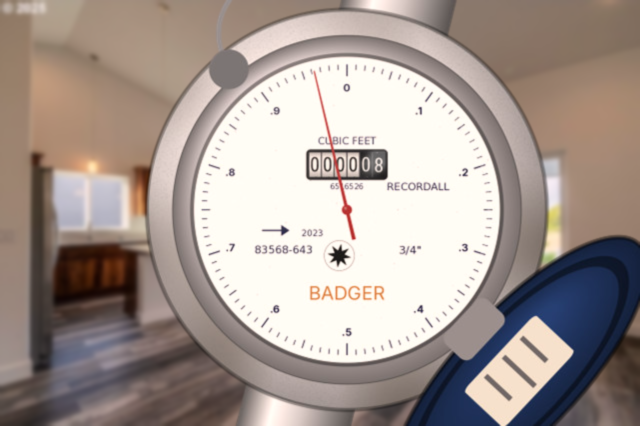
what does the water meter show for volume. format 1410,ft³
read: 7.96,ft³
